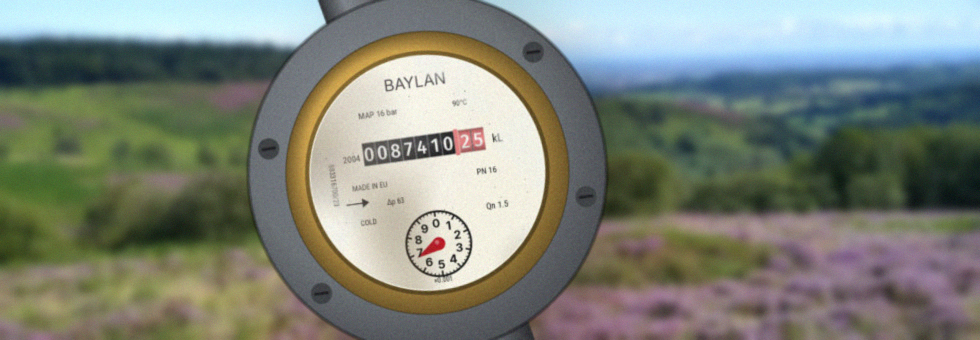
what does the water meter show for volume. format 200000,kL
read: 87410.256,kL
